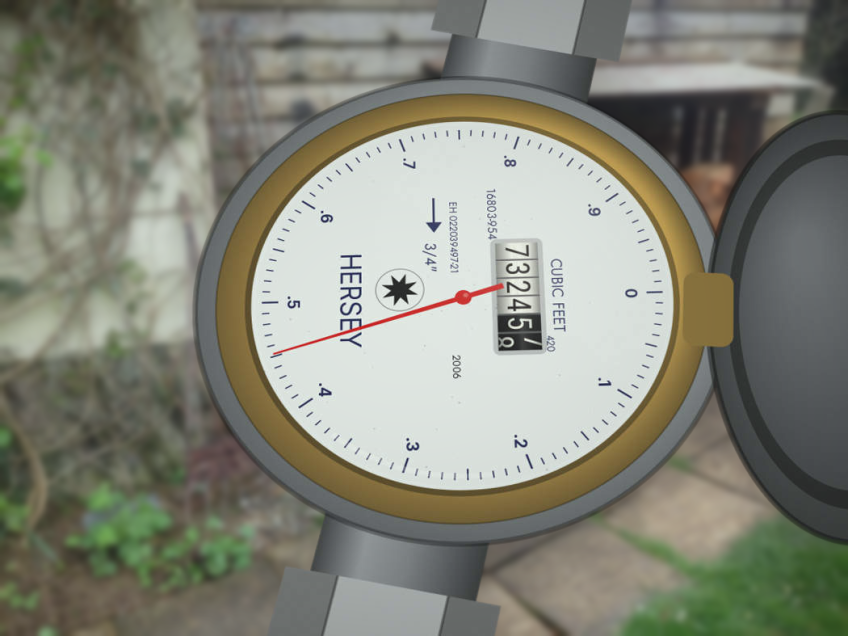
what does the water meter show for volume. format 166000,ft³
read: 732457.45,ft³
